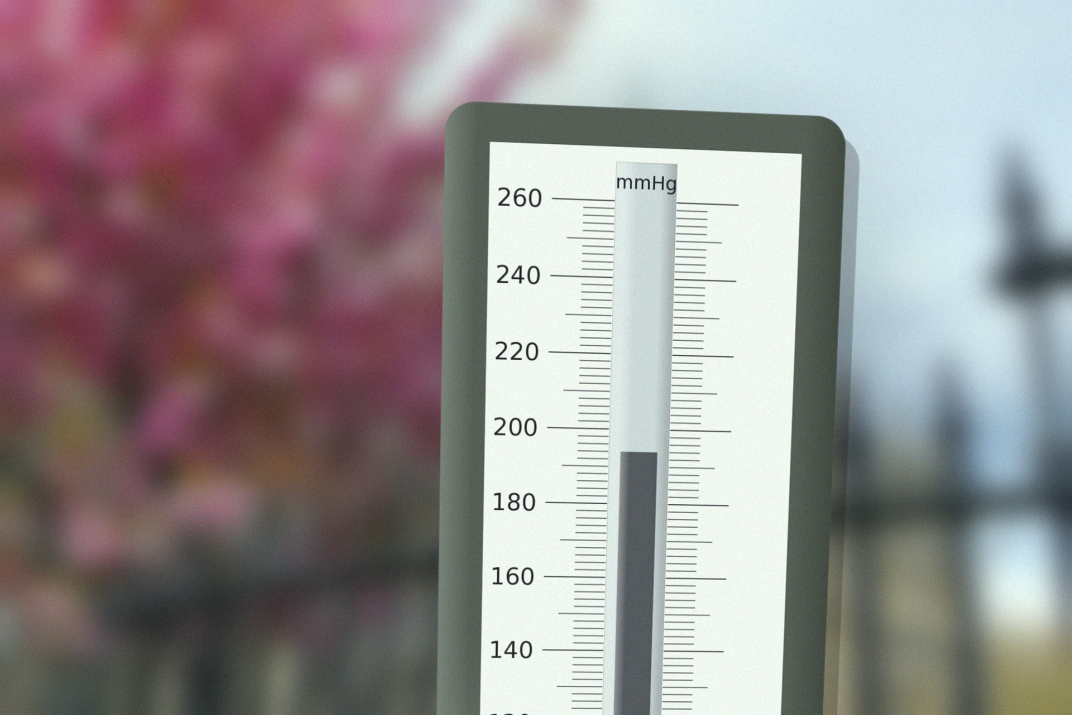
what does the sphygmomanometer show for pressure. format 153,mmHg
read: 194,mmHg
